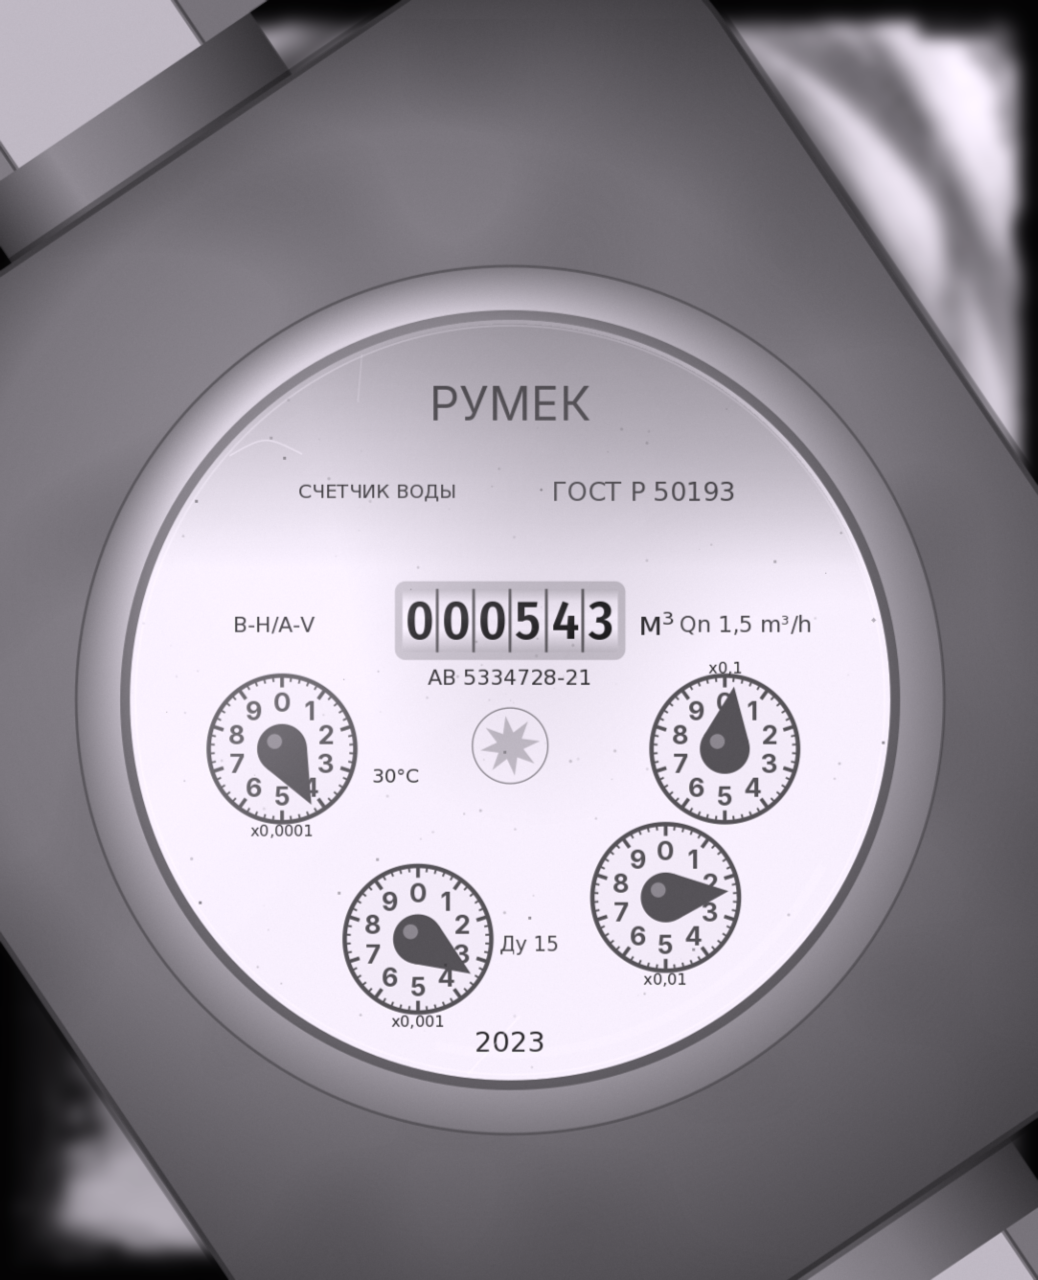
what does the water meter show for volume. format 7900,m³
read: 543.0234,m³
